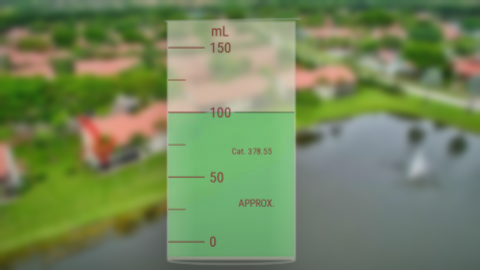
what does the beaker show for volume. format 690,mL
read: 100,mL
